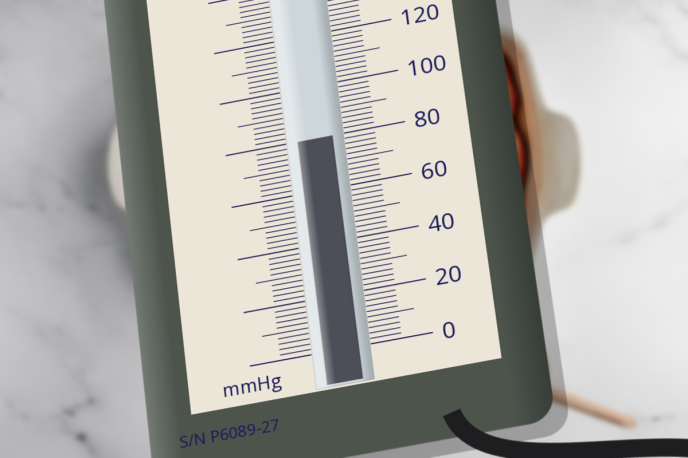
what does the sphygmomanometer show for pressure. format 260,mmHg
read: 80,mmHg
